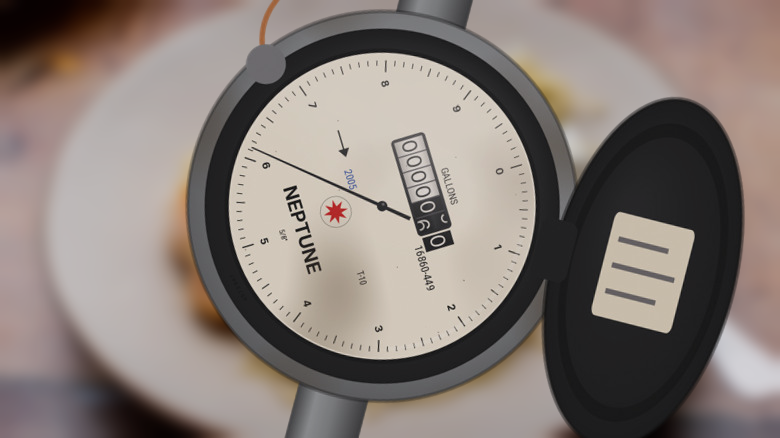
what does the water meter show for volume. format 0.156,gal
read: 56.1,gal
